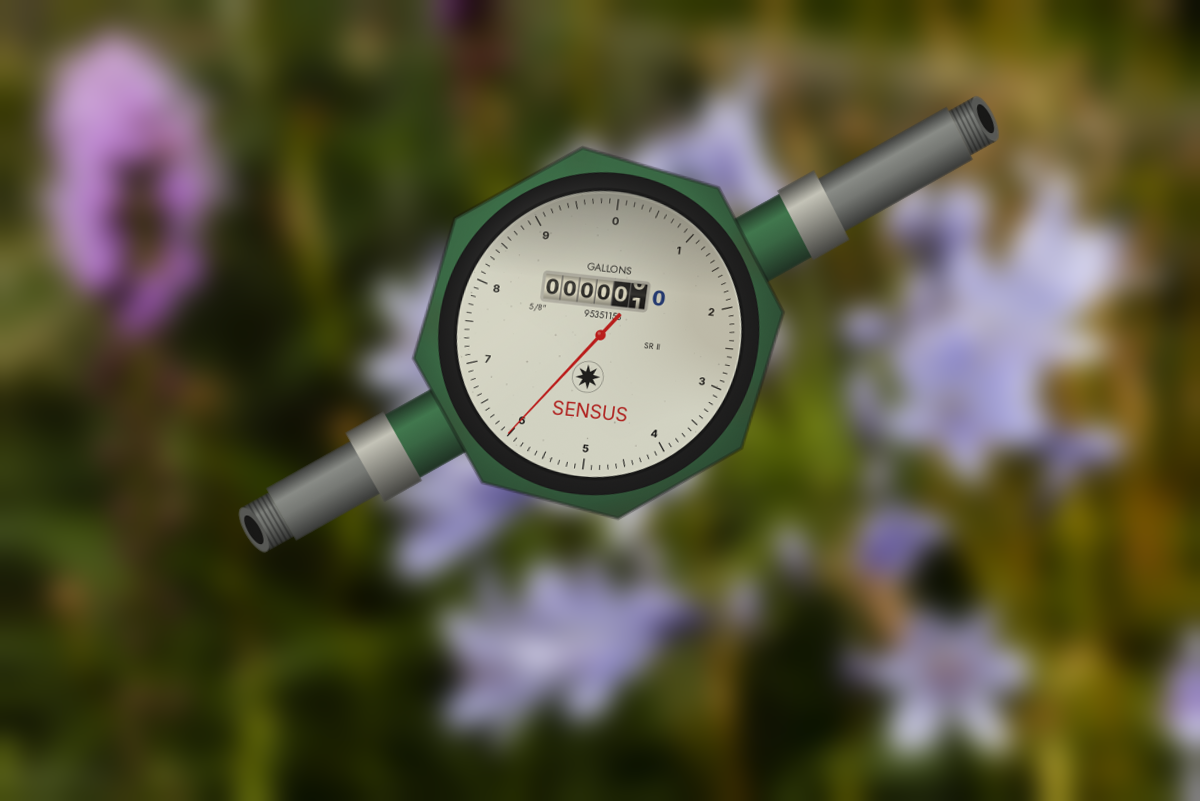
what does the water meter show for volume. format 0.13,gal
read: 6.0,gal
